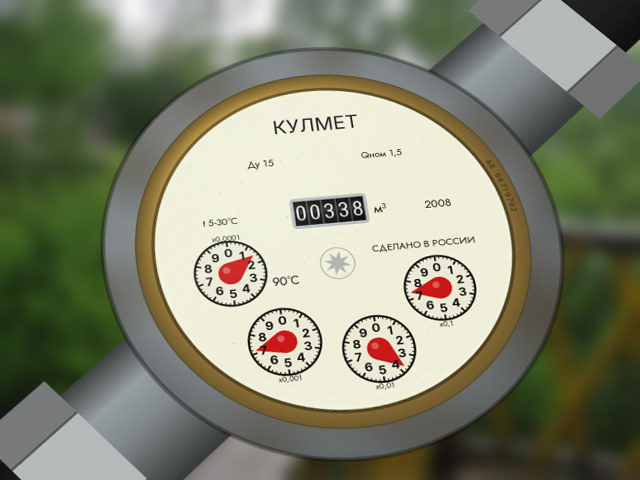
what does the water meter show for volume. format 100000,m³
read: 338.7371,m³
